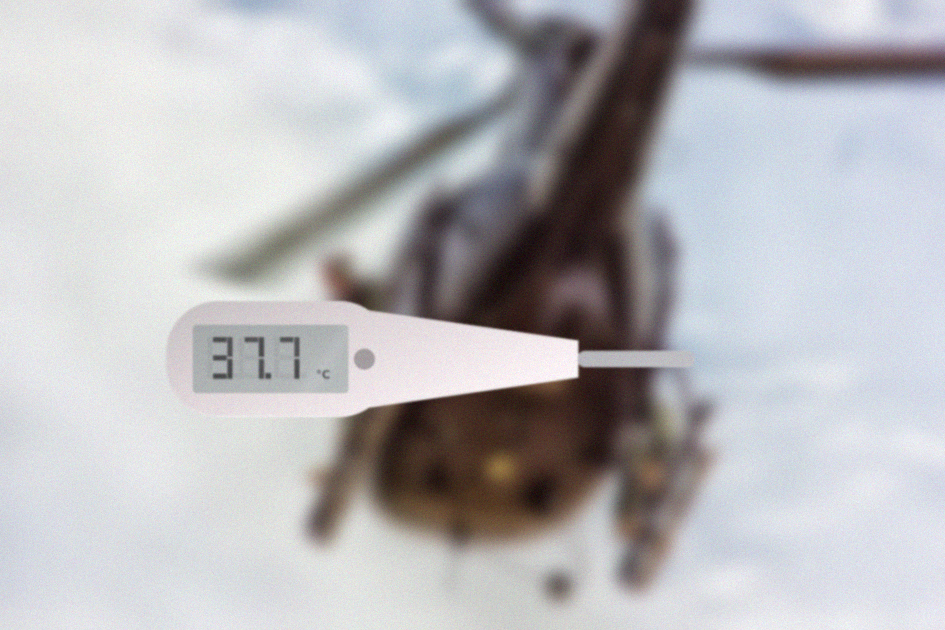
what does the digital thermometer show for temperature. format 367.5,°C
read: 37.7,°C
